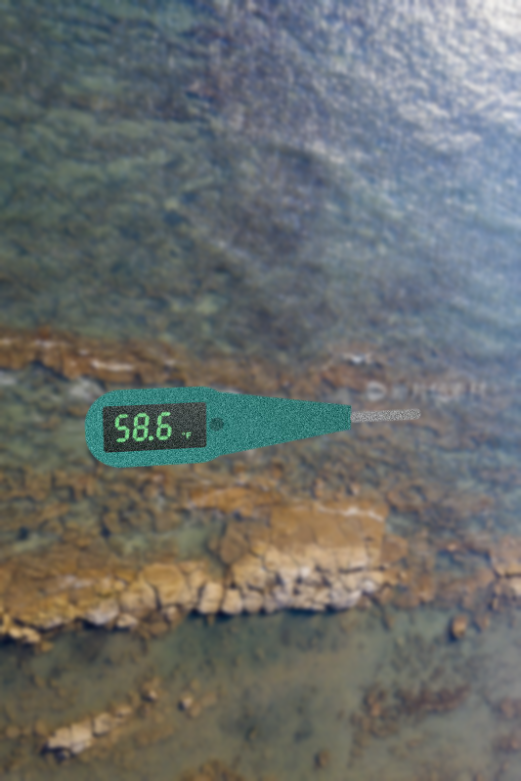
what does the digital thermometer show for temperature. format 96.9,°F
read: 58.6,°F
